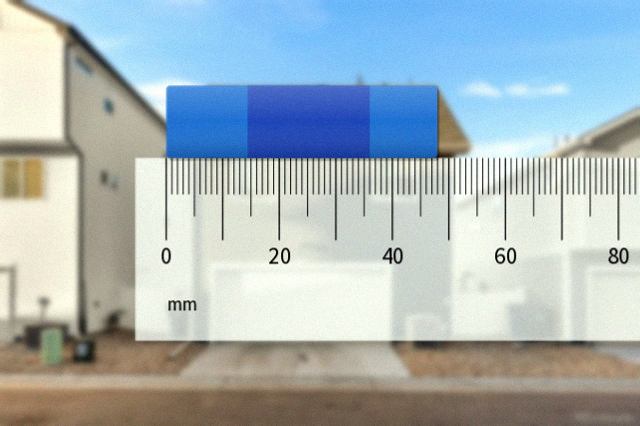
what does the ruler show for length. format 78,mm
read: 48,mm
